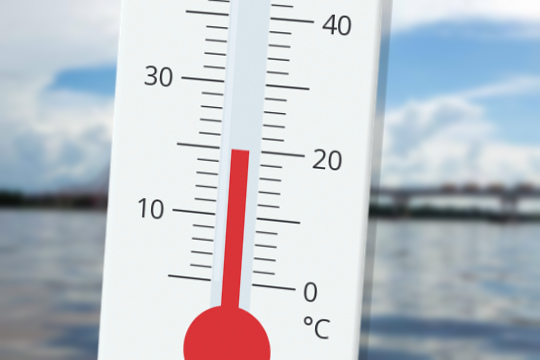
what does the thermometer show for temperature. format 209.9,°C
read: 20,°C
